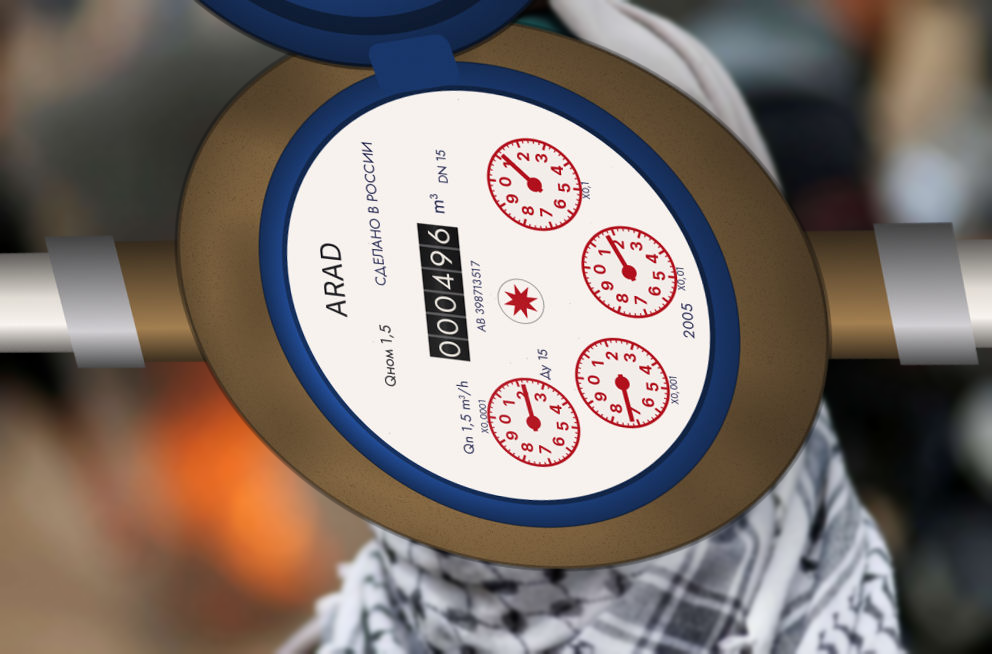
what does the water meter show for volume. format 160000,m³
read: 496.1172,m³
